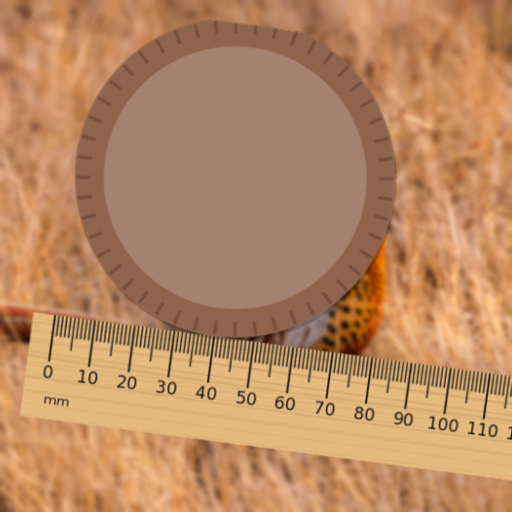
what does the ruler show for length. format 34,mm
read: 80,mm
